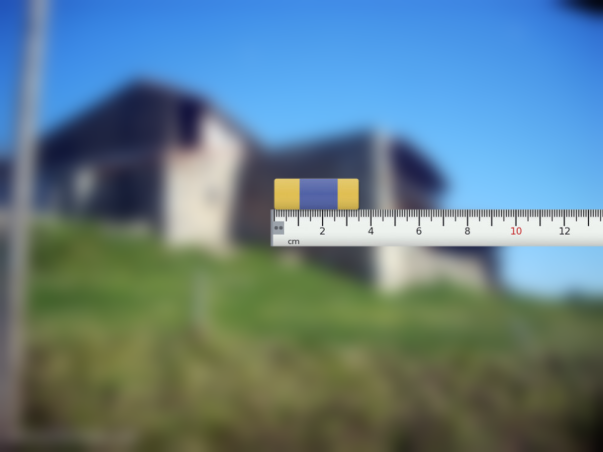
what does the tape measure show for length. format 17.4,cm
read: 3.5,cm
